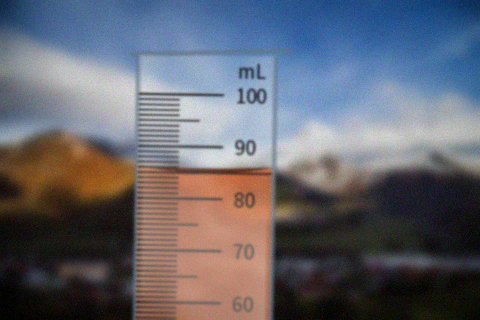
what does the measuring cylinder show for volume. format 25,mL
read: 85,mL
